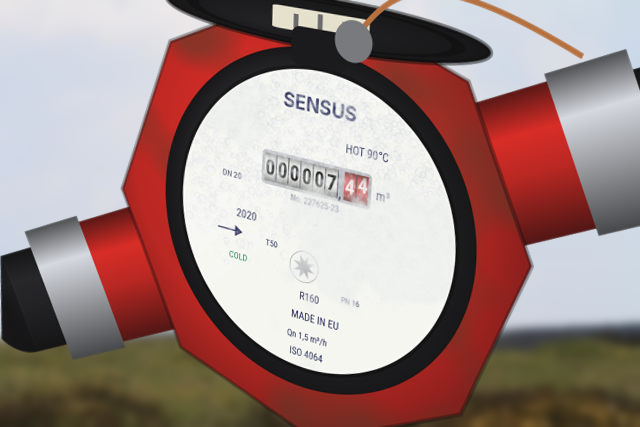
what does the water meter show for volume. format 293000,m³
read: 7.44,m³
